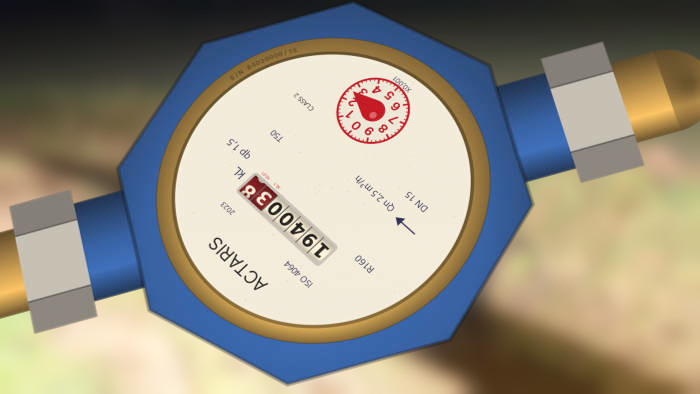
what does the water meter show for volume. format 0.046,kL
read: 19400.382,kL
